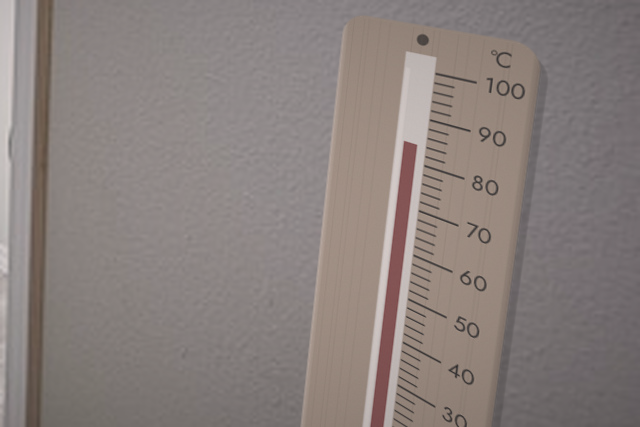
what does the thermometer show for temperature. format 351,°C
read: 84,°C
